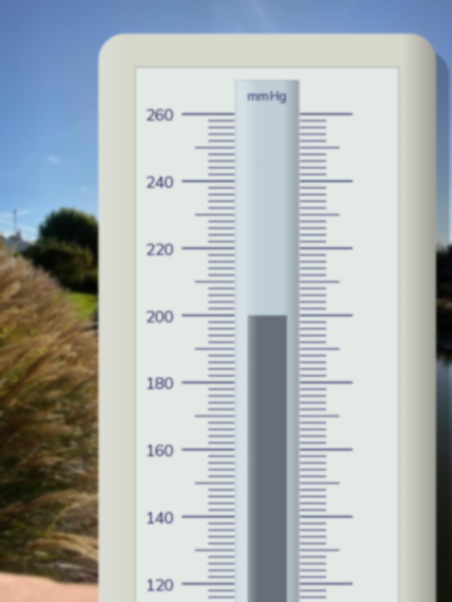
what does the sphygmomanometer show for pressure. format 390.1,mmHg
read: 200,mmHg
